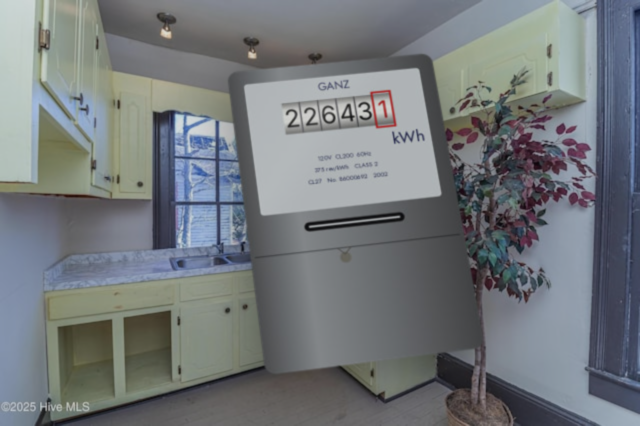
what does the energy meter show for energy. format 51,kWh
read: 22643.1,kWh
